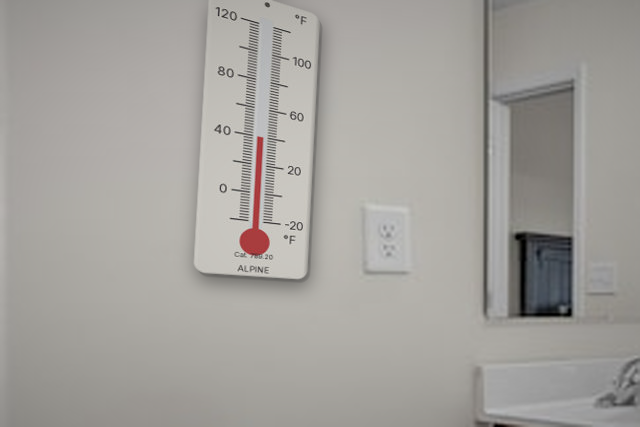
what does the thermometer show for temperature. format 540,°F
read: 40,°F
